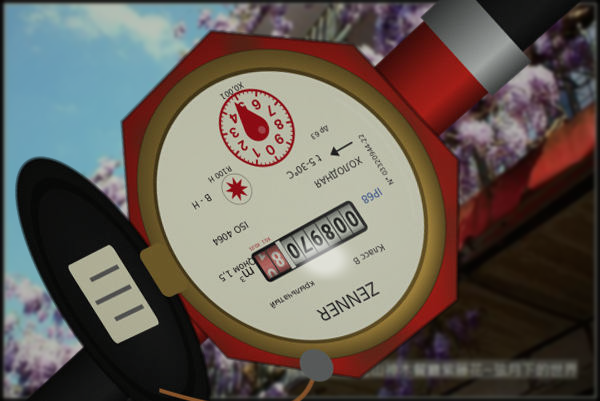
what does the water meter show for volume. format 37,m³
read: 8970.804,m³
